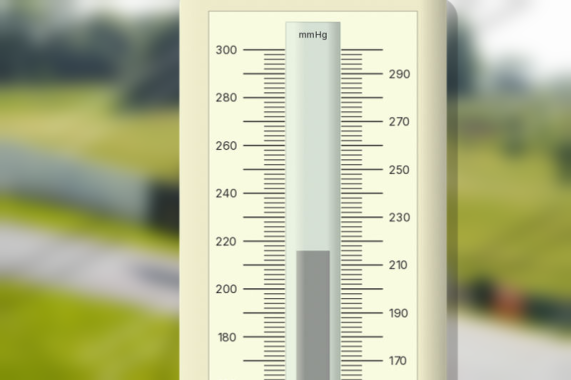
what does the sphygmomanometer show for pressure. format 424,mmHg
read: 216,mmHg
